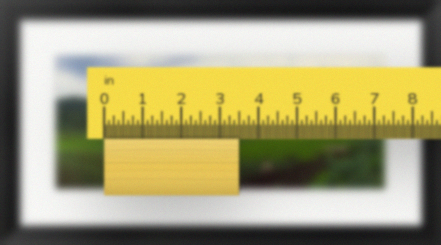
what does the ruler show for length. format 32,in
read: 3.5,in
